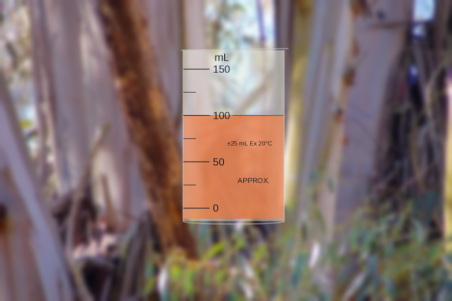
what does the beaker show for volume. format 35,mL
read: 100,mL
